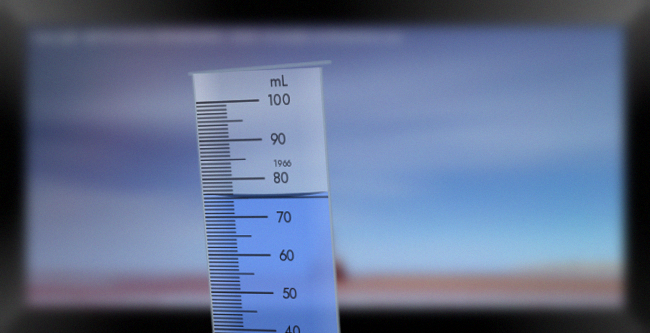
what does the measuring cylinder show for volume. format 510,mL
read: 75,mL
